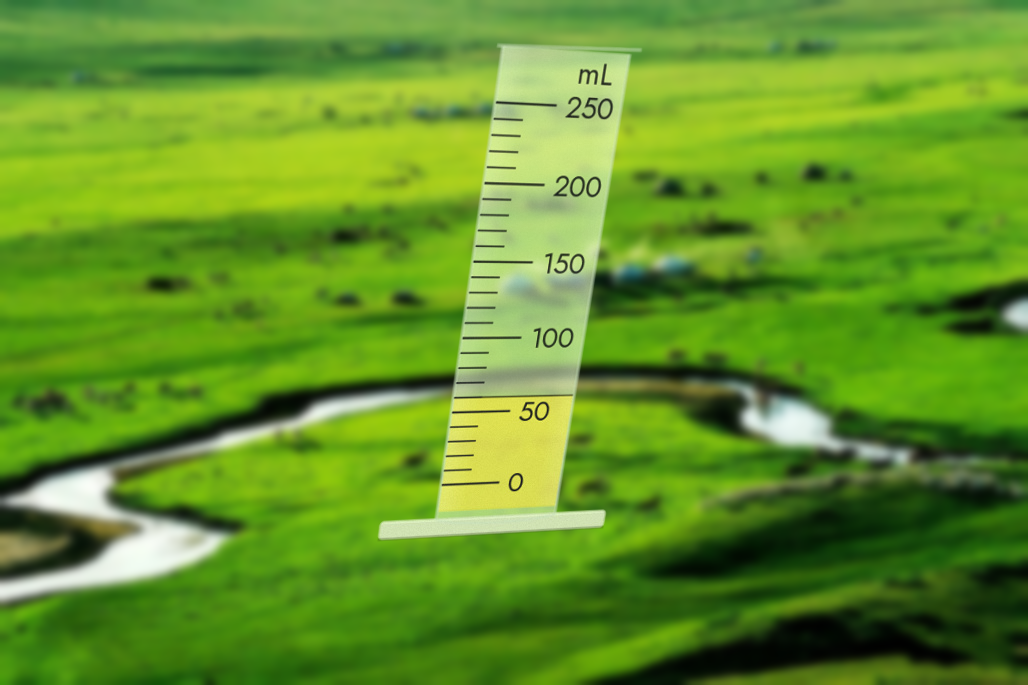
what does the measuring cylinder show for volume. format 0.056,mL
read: 60,mL
